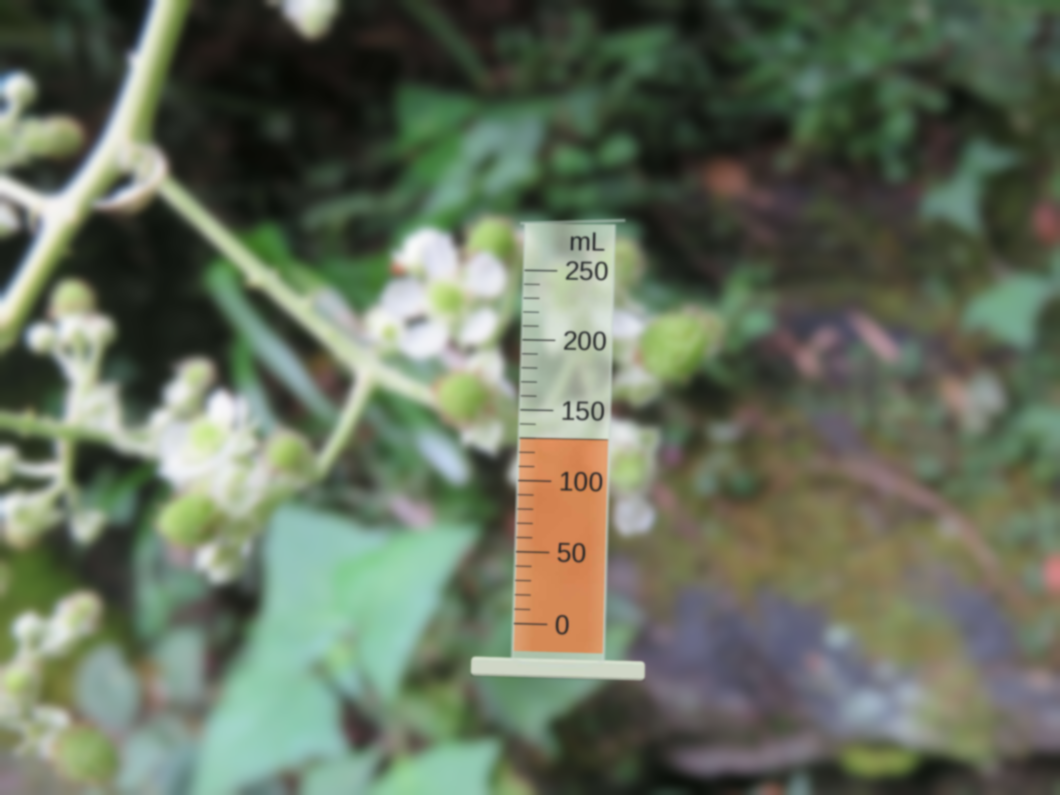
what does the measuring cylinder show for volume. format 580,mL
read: 130,mL
